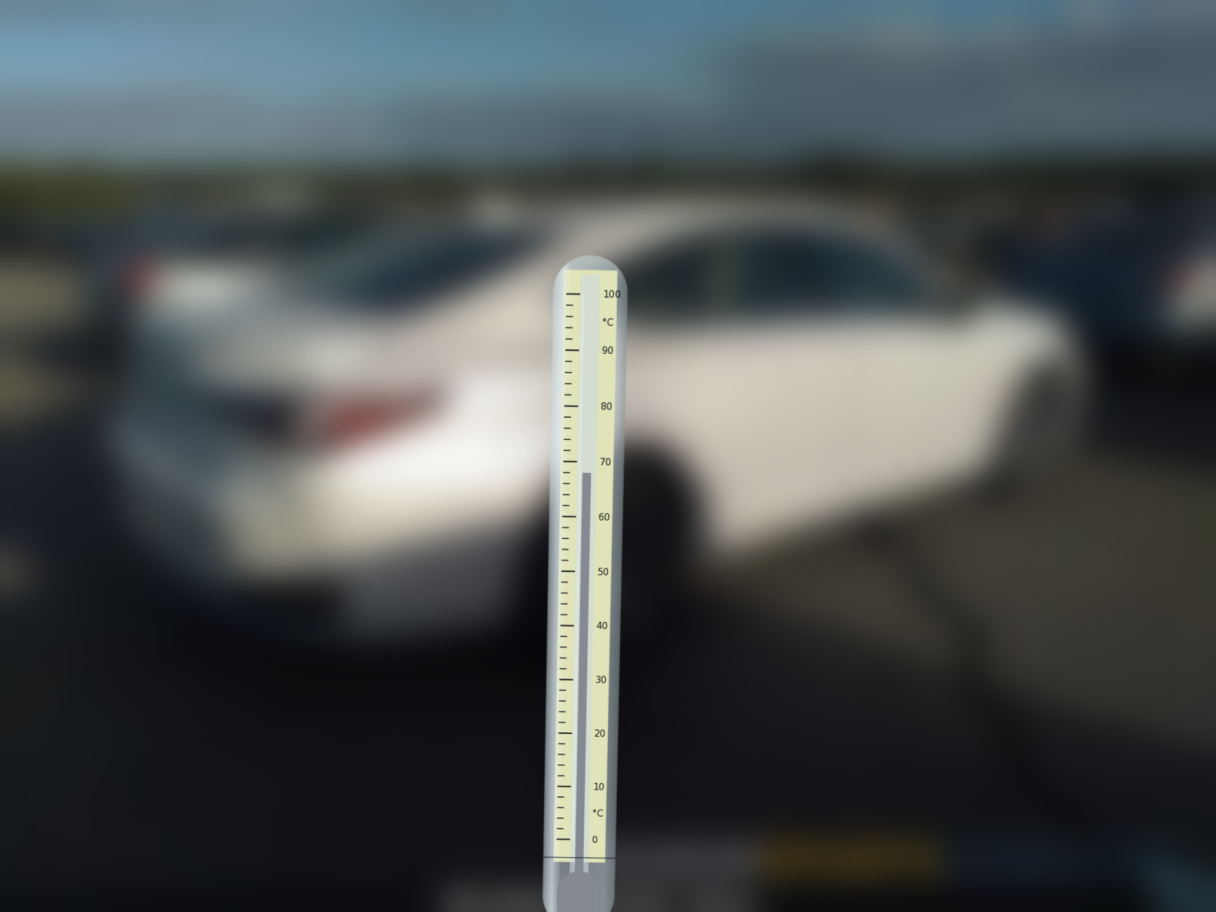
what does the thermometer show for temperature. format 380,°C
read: 68,°C
